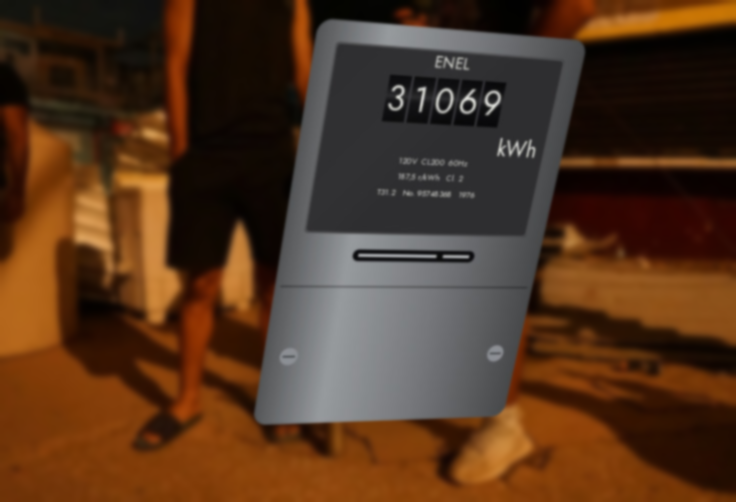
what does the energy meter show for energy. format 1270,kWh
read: 31069,kWh
